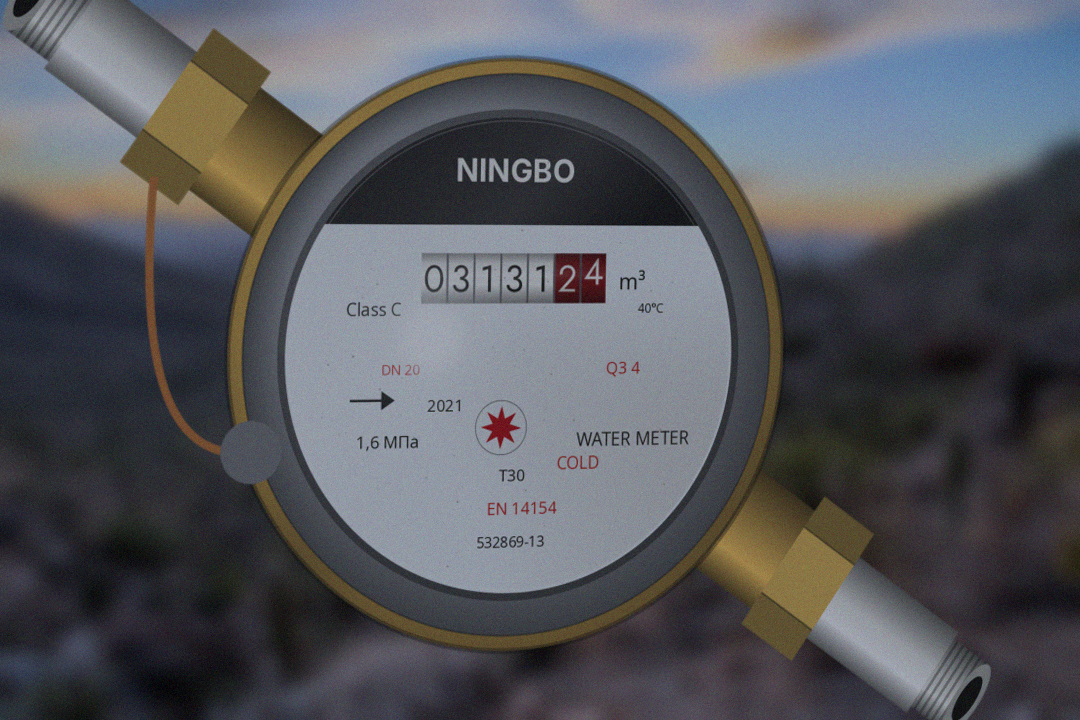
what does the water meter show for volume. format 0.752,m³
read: 3131.24,m³
